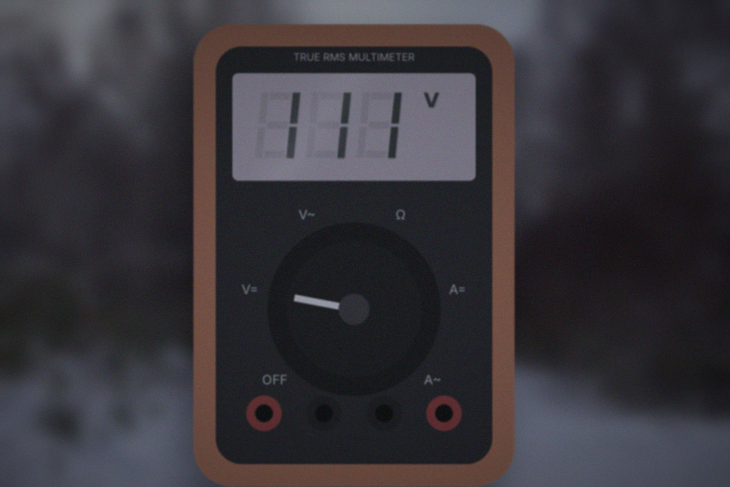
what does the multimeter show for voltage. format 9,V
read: 111,V
